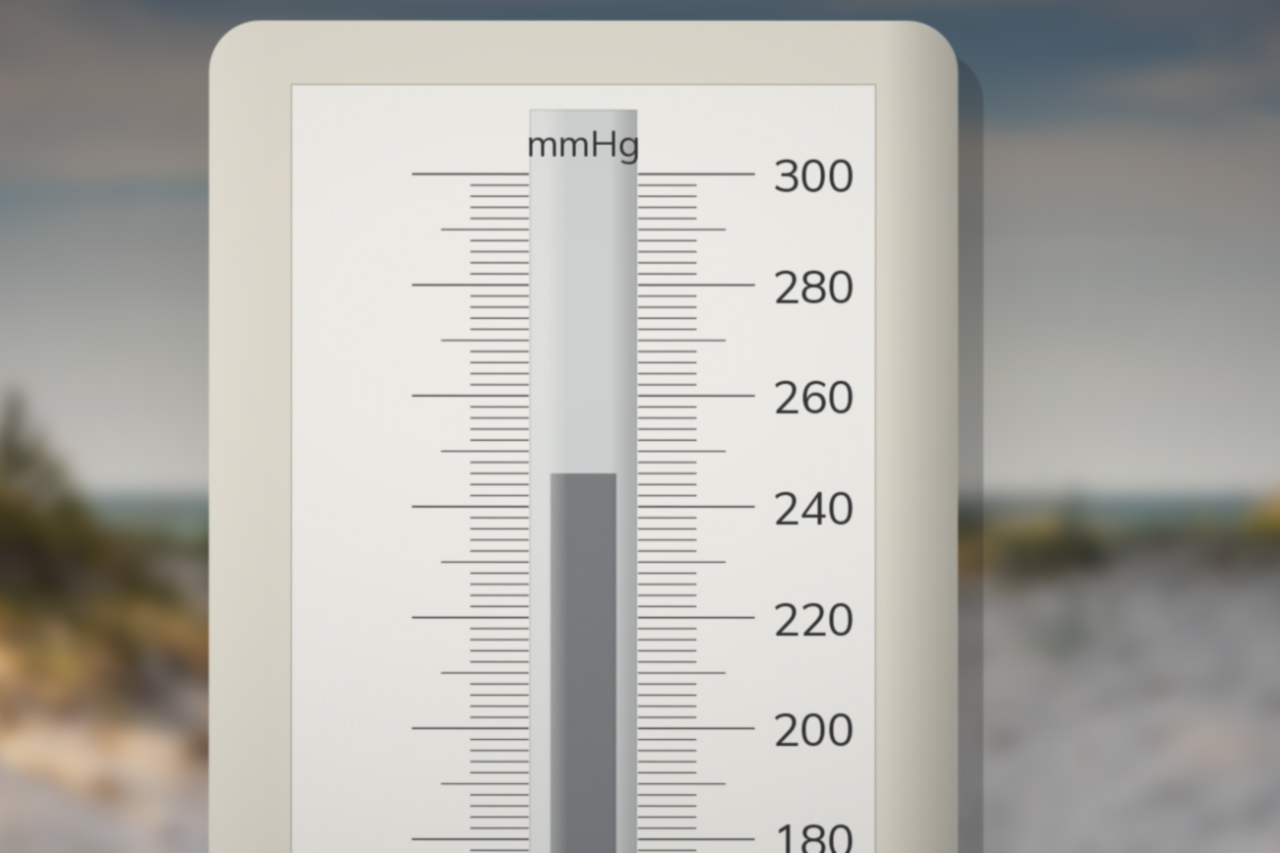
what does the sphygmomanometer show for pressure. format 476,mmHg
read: 246,mmHg
